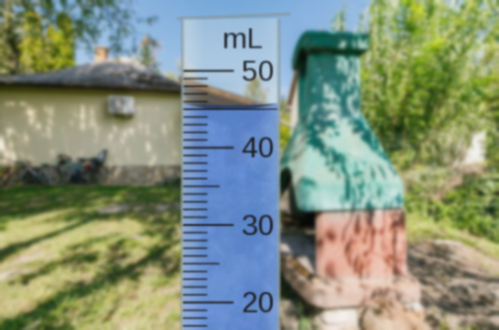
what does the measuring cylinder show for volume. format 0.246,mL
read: 45,mL
